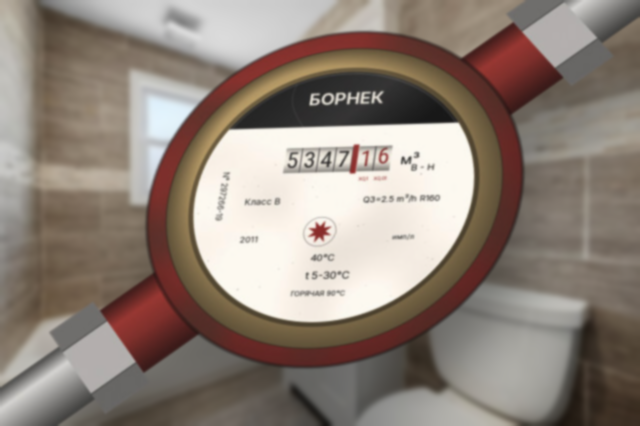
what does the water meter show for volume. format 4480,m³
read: 5347.16,m³
